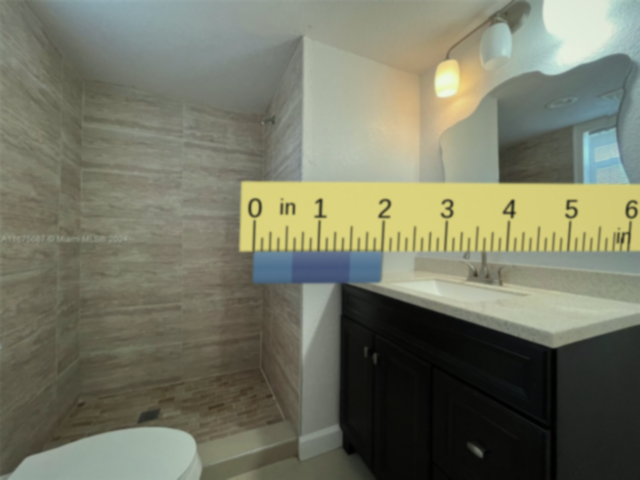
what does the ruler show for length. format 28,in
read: 2,in
